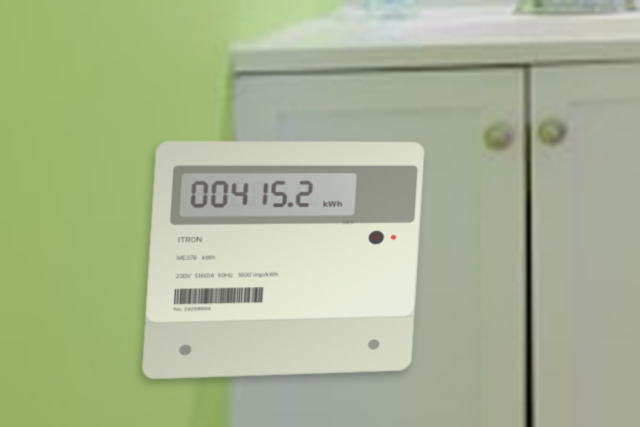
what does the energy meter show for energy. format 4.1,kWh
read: 415.2,kWh
